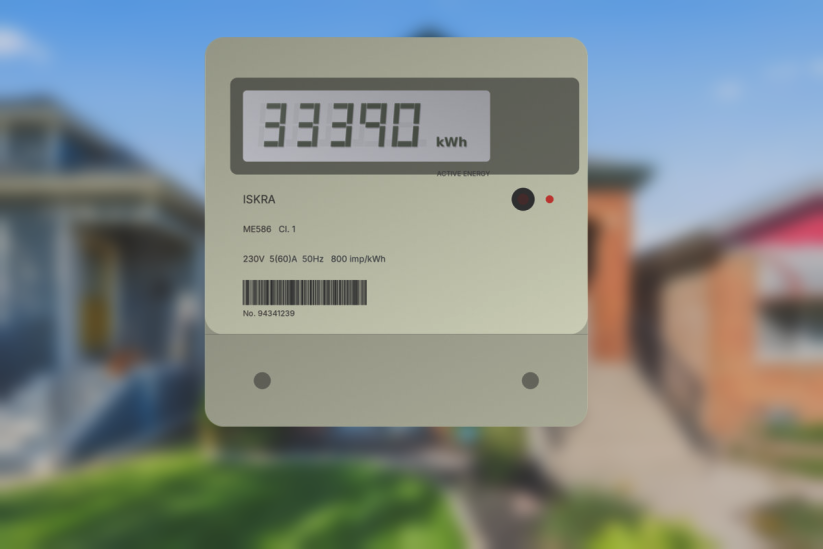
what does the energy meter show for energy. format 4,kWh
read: 33390,kWh
